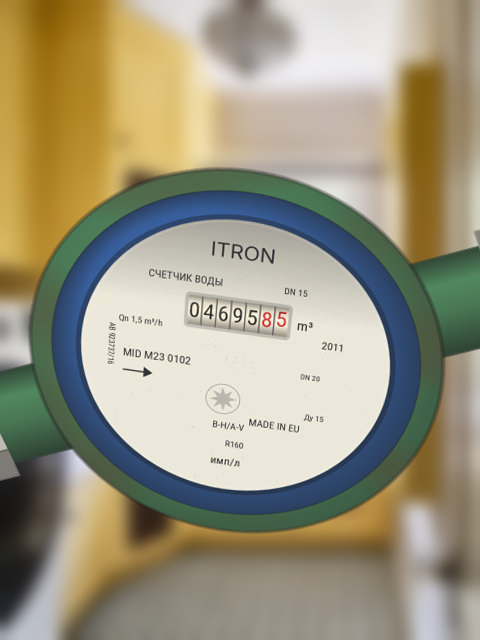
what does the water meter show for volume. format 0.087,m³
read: 4695.85,m³
